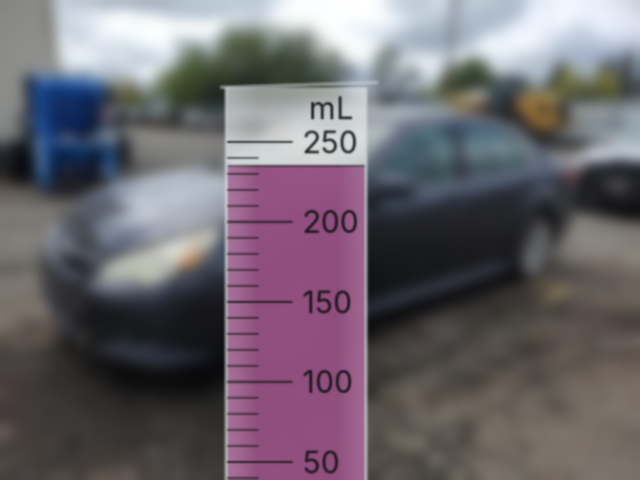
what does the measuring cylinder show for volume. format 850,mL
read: 235,mL
